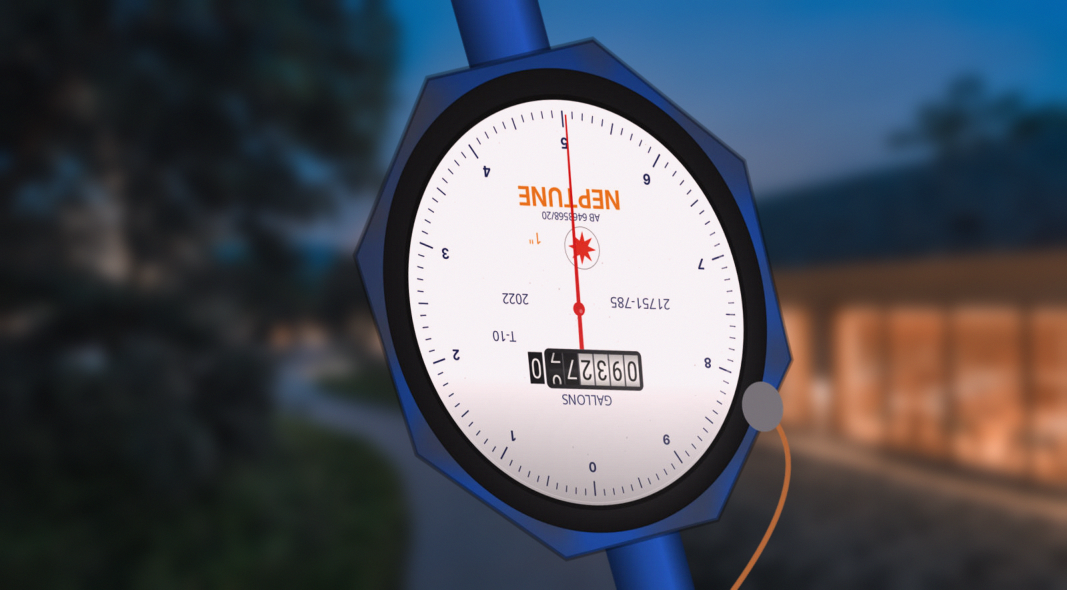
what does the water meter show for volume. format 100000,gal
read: 932765.0,gal
